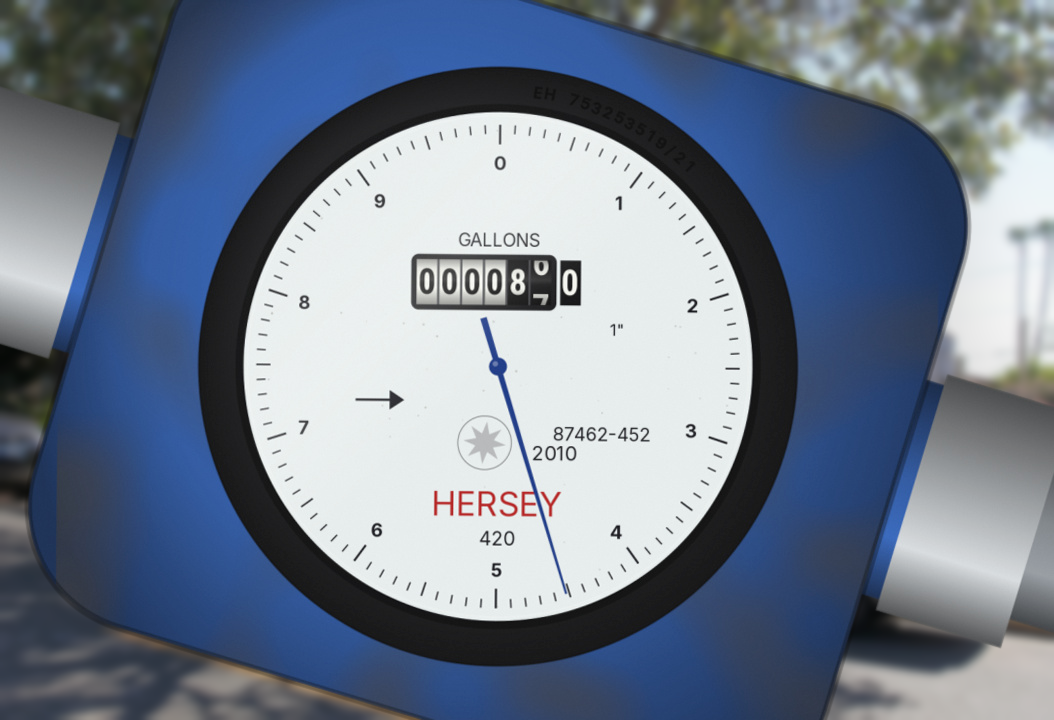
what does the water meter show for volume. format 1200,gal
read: 864.5,gal
